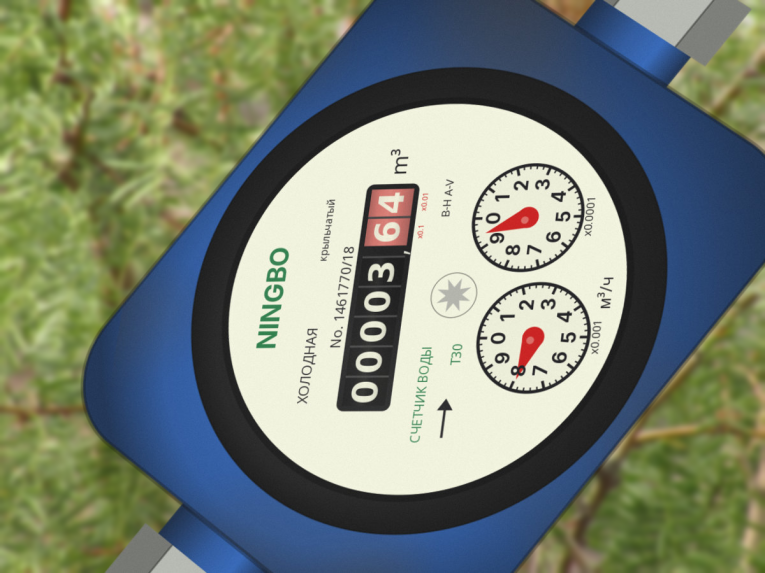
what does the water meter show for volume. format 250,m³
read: 3.6479,m³
